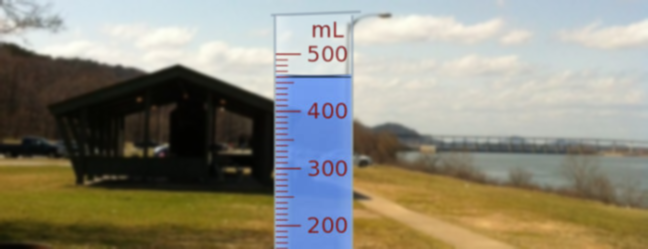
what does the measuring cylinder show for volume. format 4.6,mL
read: 460,mL
